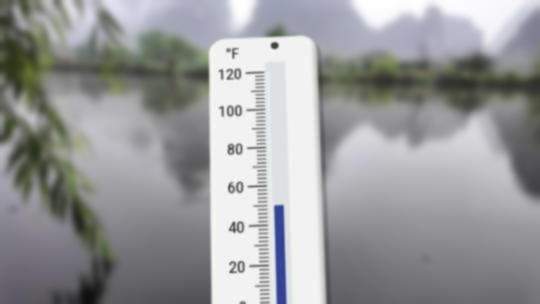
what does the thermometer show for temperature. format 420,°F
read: 50,°F
